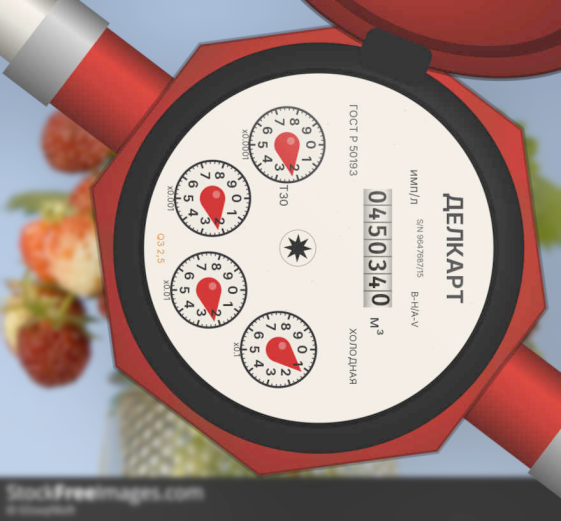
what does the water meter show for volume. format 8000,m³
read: 450340.1222,m³
